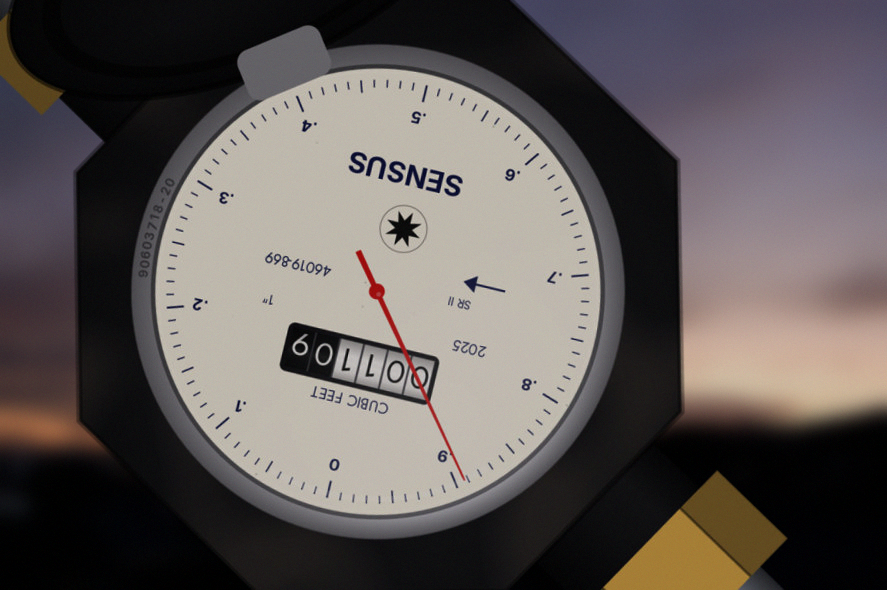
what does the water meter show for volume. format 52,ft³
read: 1108.89,ft³
